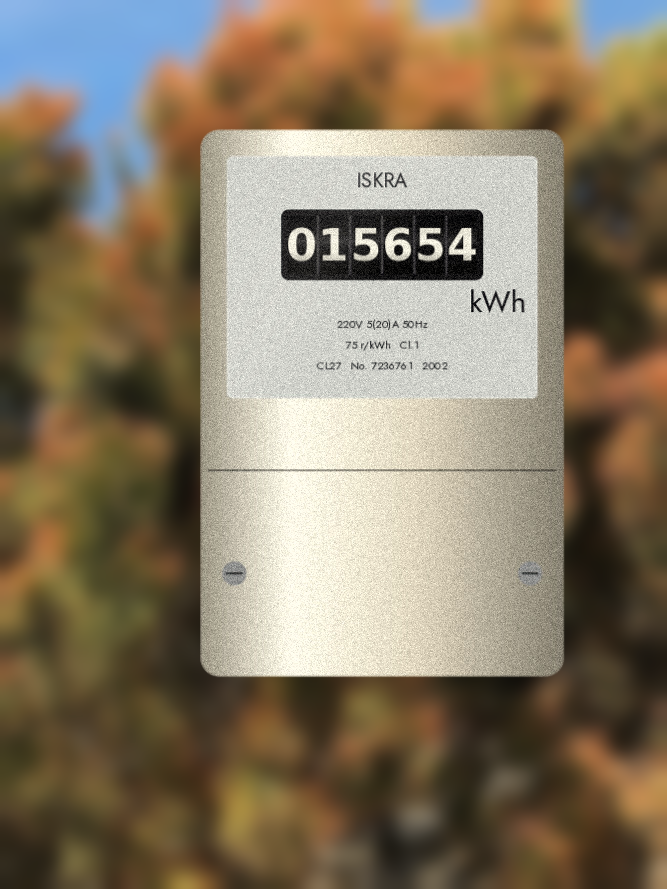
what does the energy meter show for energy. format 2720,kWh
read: 15654,kWh
